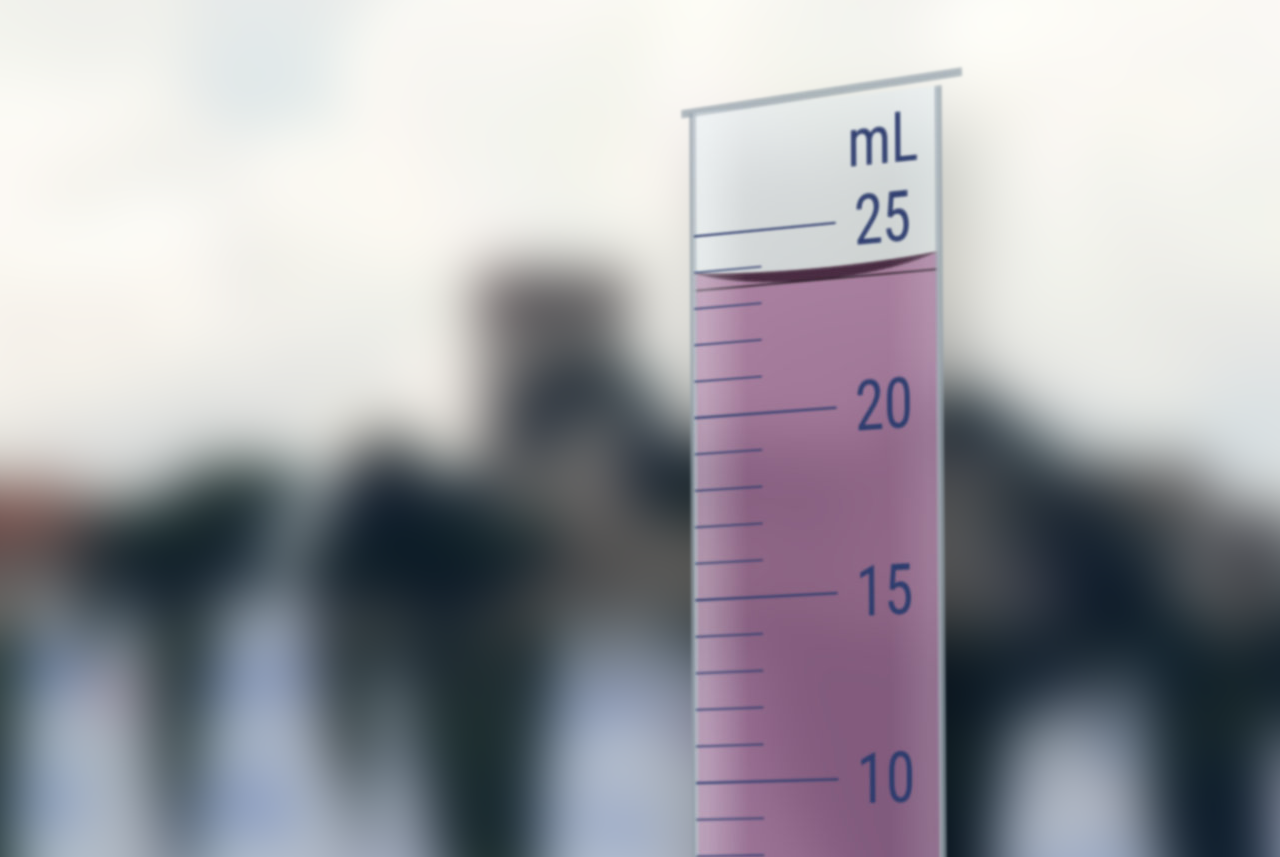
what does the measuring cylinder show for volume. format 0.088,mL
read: 23.5,mL
